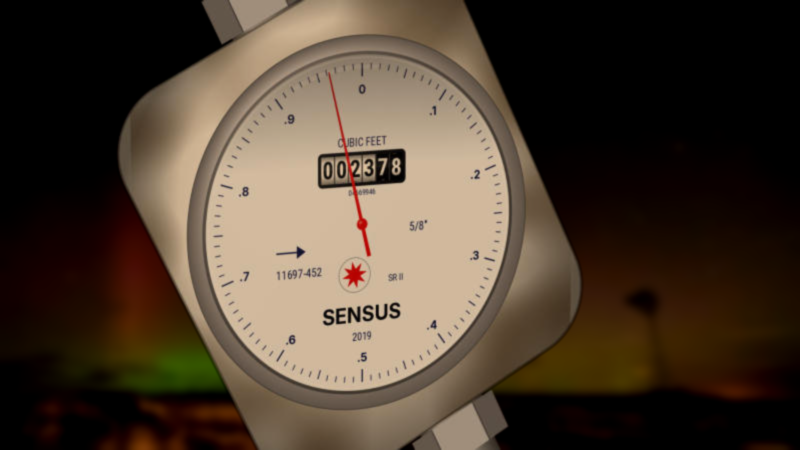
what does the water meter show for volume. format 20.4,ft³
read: 2377.96,ft³
